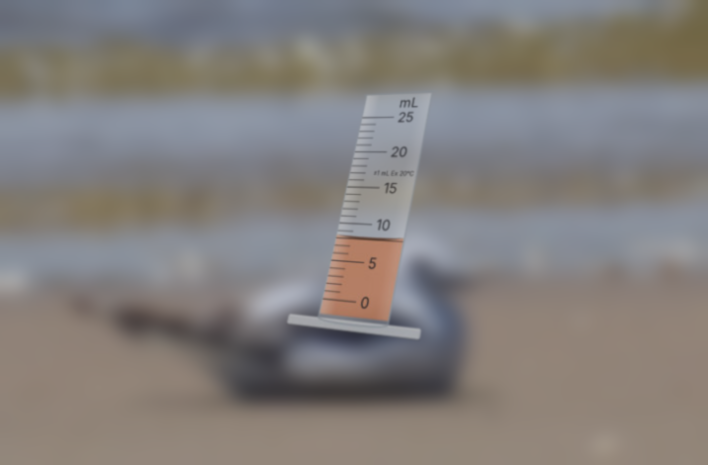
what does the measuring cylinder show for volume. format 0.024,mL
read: 8,mL
